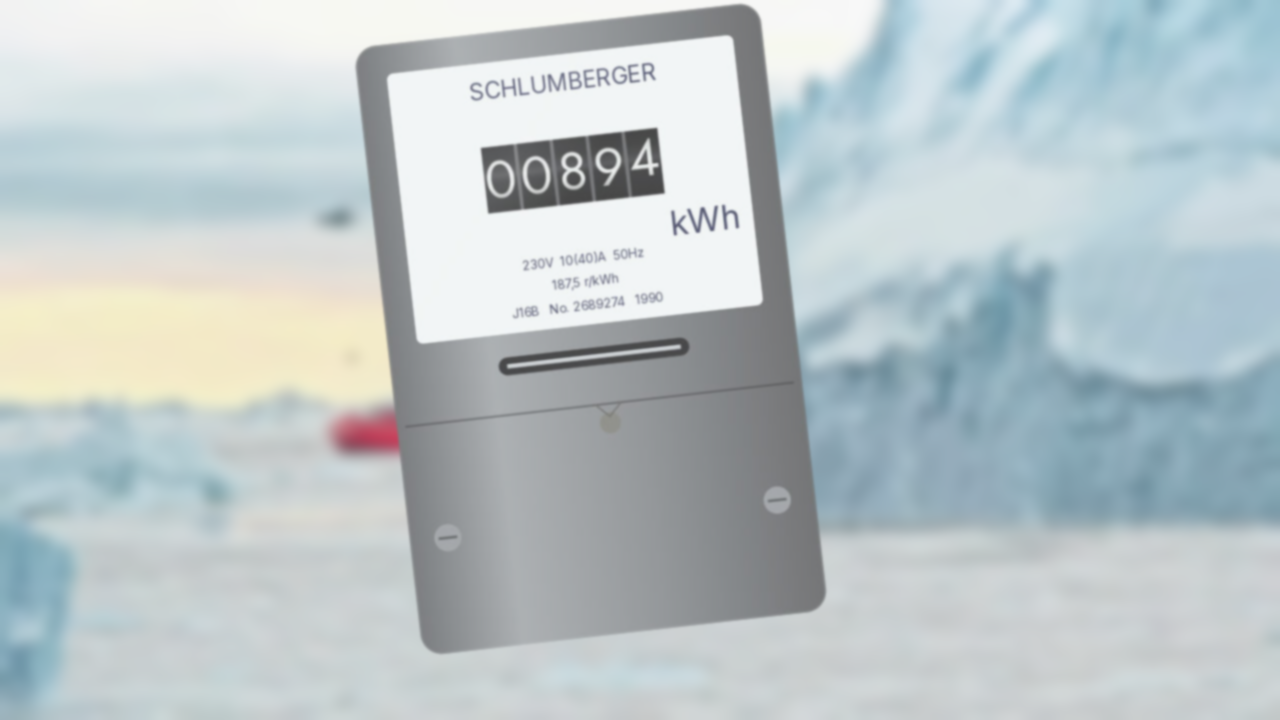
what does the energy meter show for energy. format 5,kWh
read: 894,kWh
